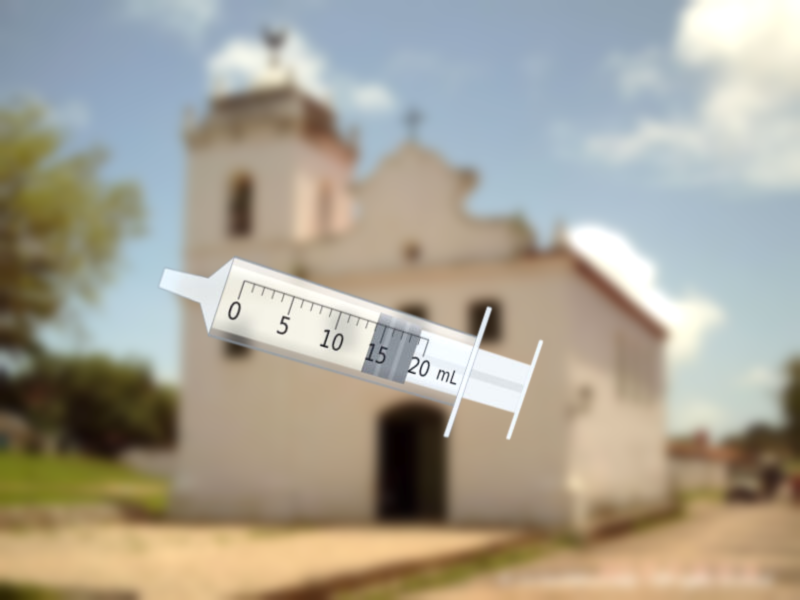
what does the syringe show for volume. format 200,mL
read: 14,mL
